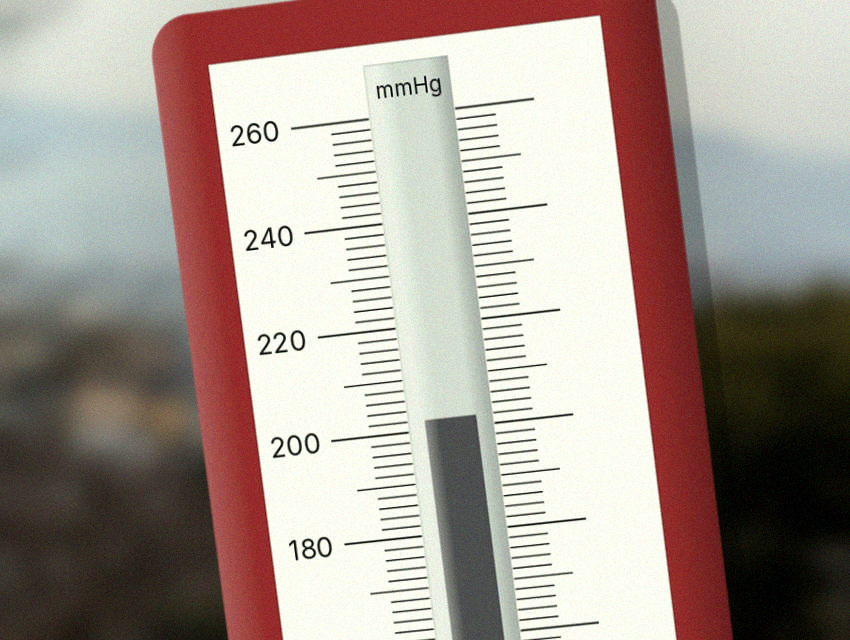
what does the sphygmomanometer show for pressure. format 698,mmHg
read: 202,mmHg
